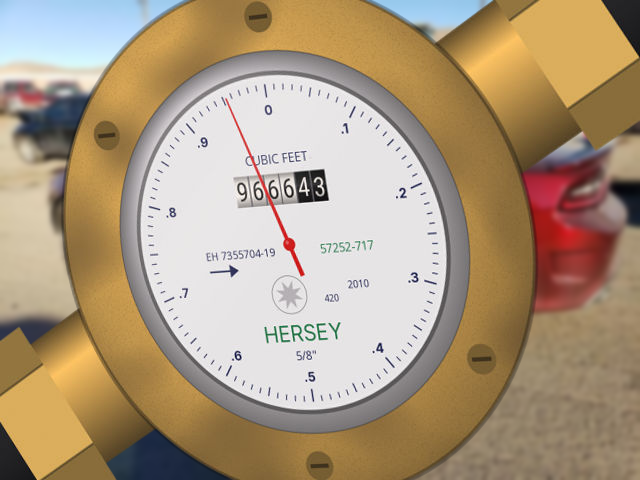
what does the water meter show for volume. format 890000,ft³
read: 966642.95,ft³
